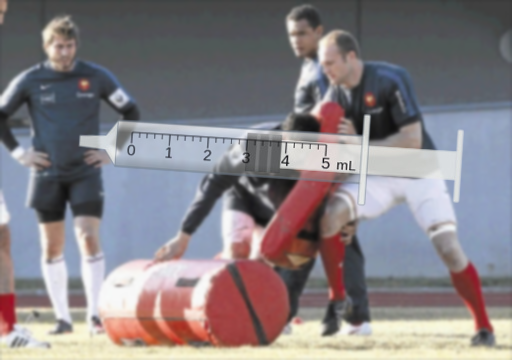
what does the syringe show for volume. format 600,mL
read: 3,mL
